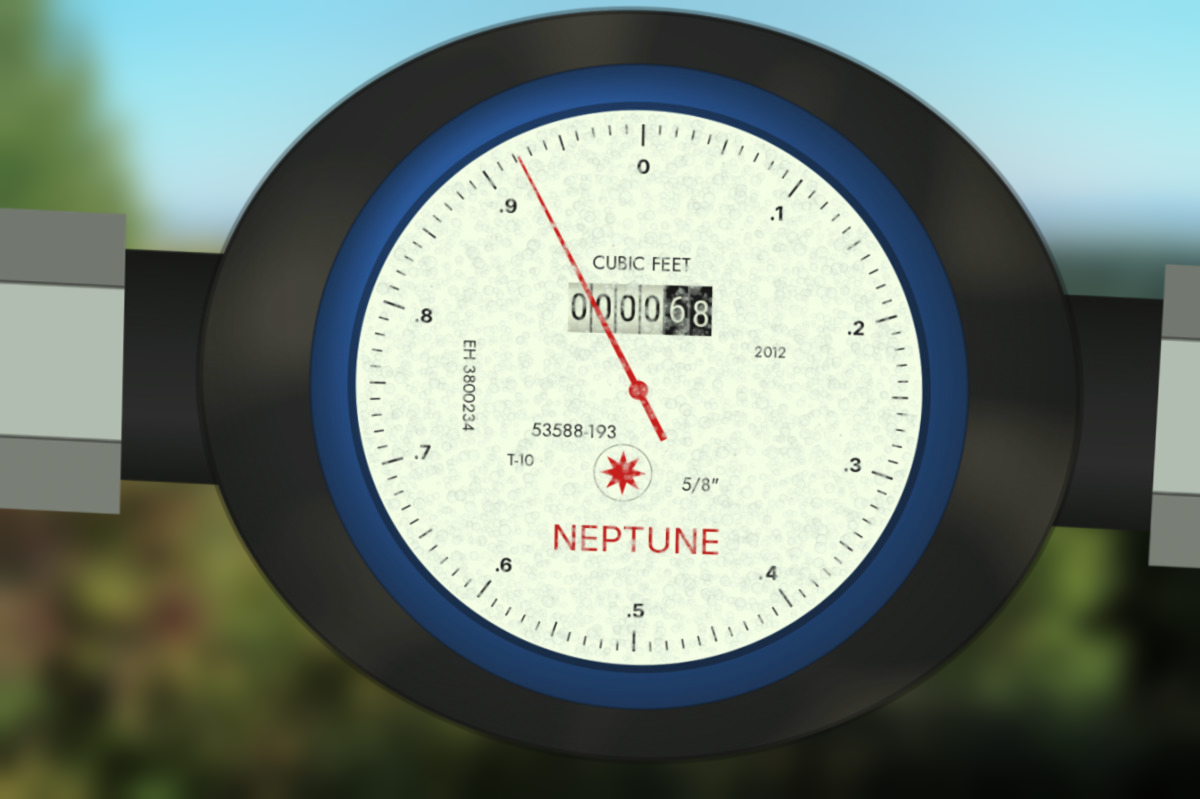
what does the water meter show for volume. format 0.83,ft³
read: 67.92,ft³
